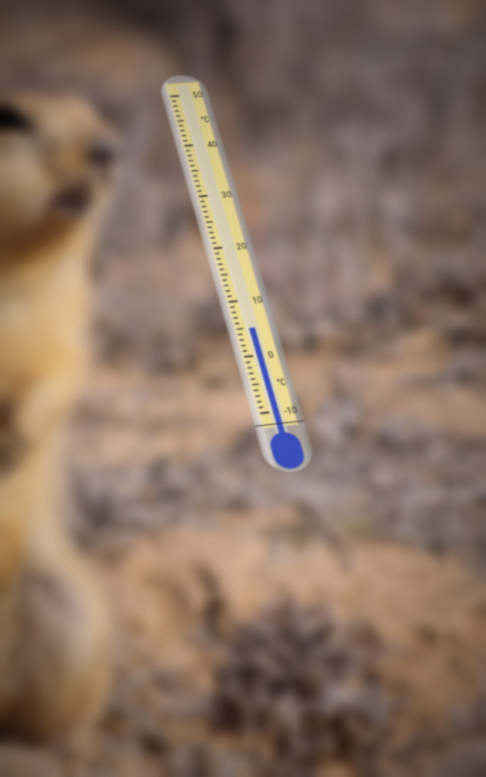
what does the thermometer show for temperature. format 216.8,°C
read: 5,°C
